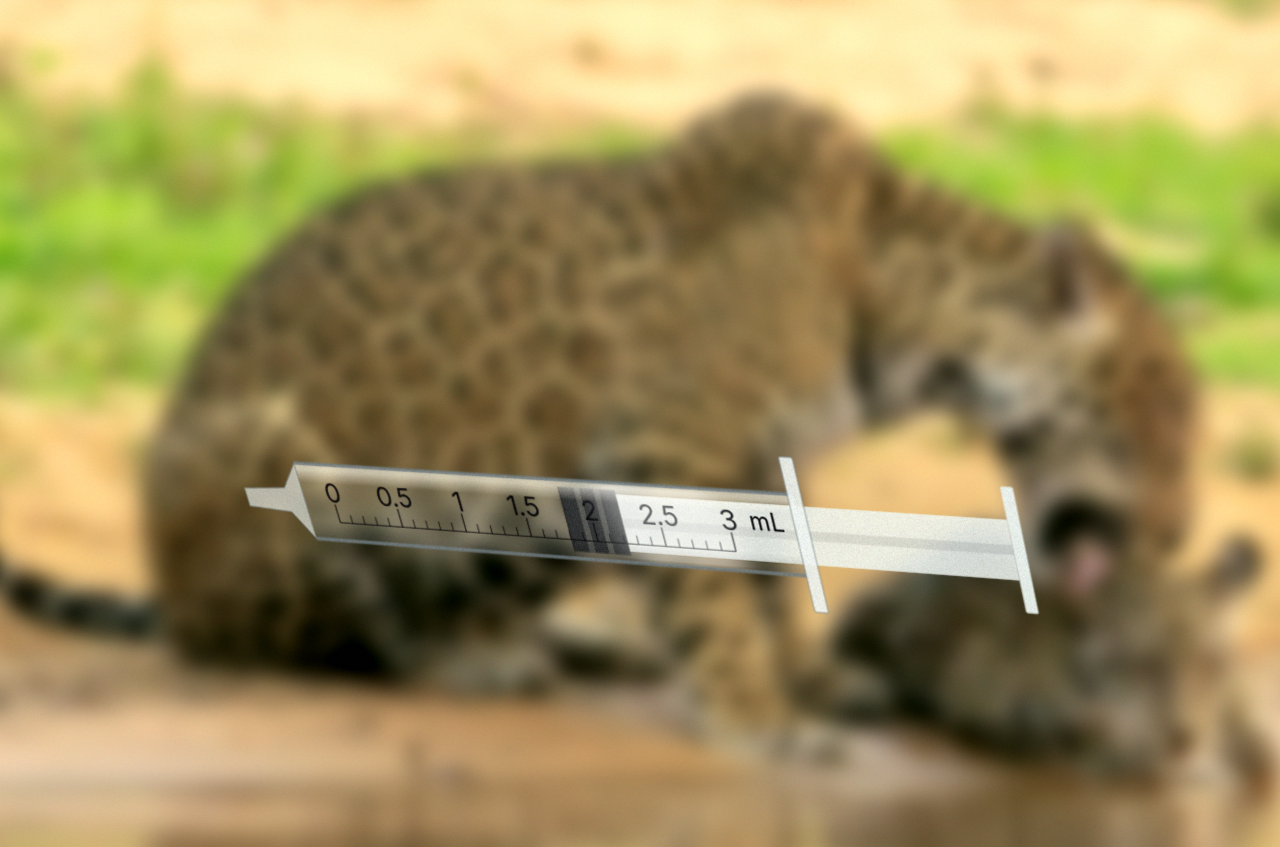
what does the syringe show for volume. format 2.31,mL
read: 1.8,mL
